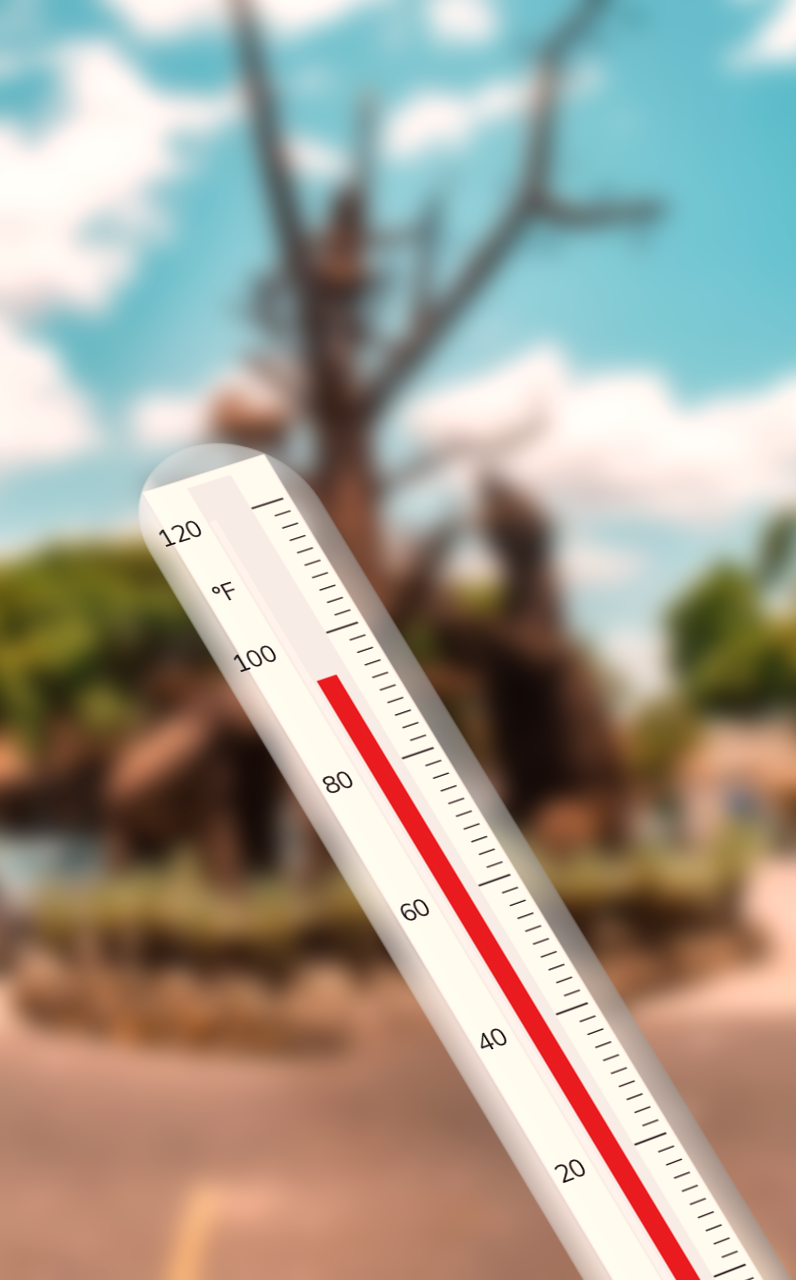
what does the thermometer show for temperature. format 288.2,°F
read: 94,°F
